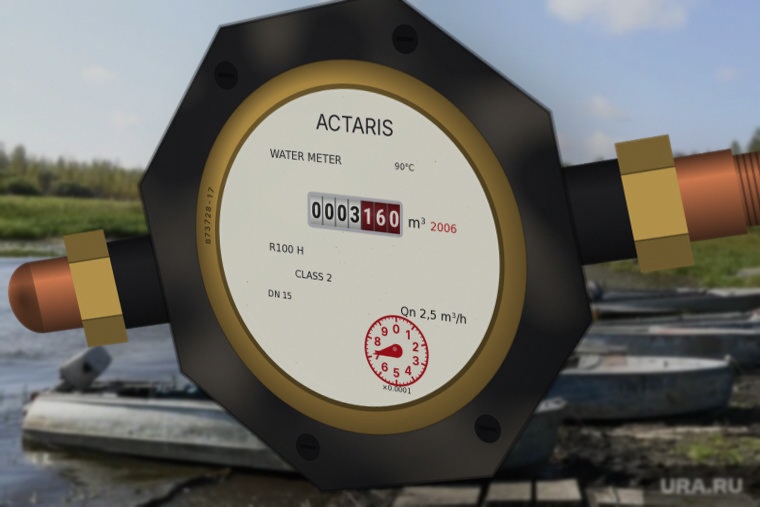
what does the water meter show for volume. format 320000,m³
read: 3.1607,m³
